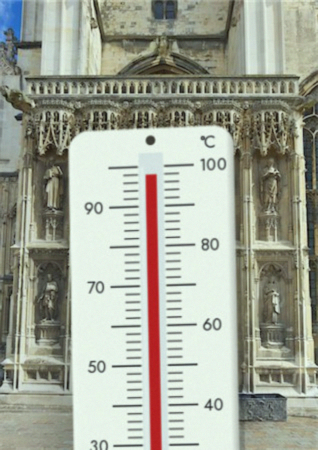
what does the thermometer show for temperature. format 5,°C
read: 98,°C
